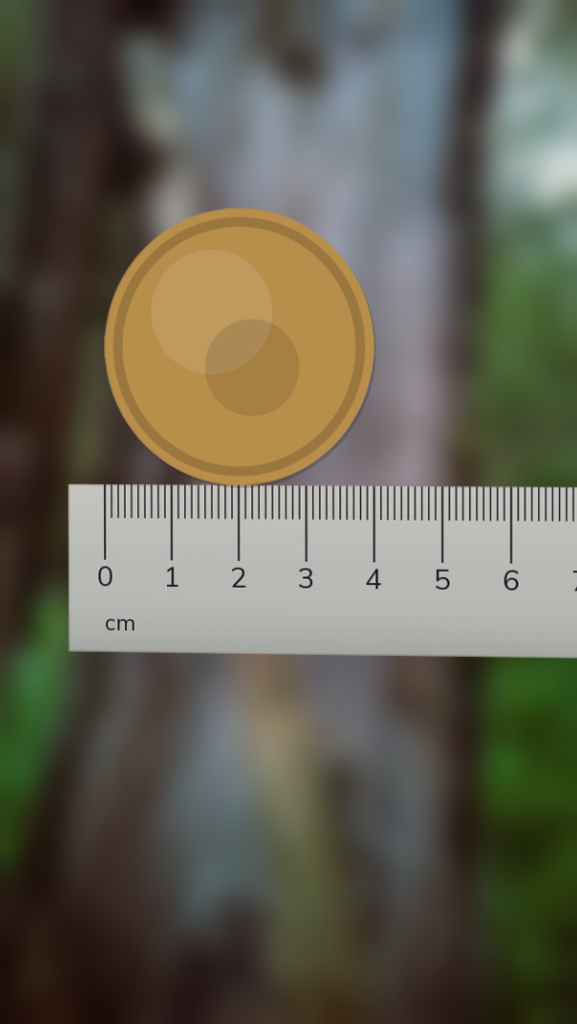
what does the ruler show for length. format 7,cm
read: 4,cm
